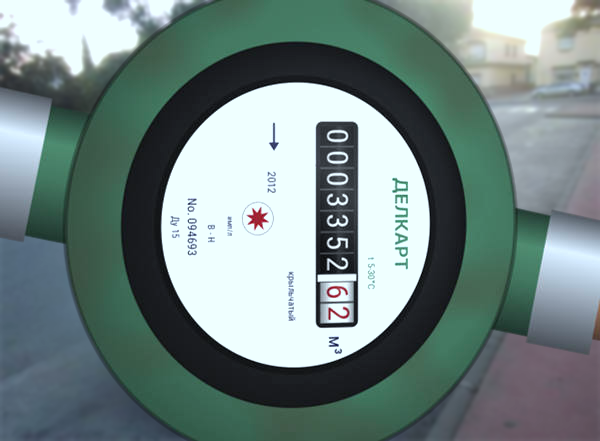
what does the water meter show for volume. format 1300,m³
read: 3352.62,m³
